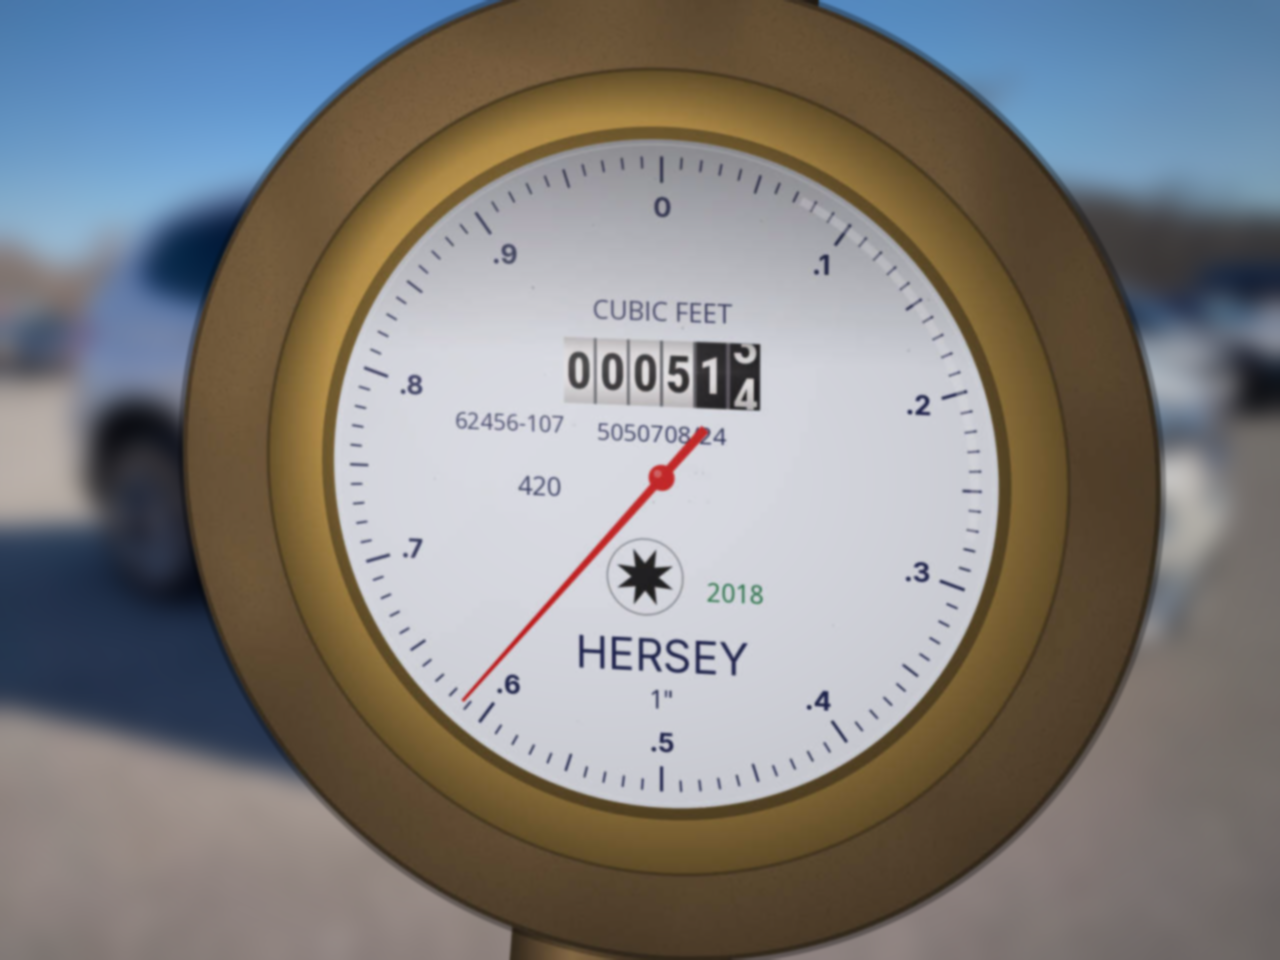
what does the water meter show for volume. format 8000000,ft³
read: 513.61,ft³
